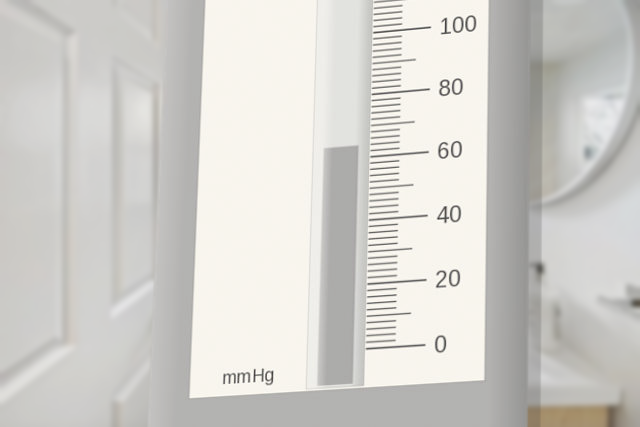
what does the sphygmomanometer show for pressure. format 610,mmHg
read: 64,mmHg
